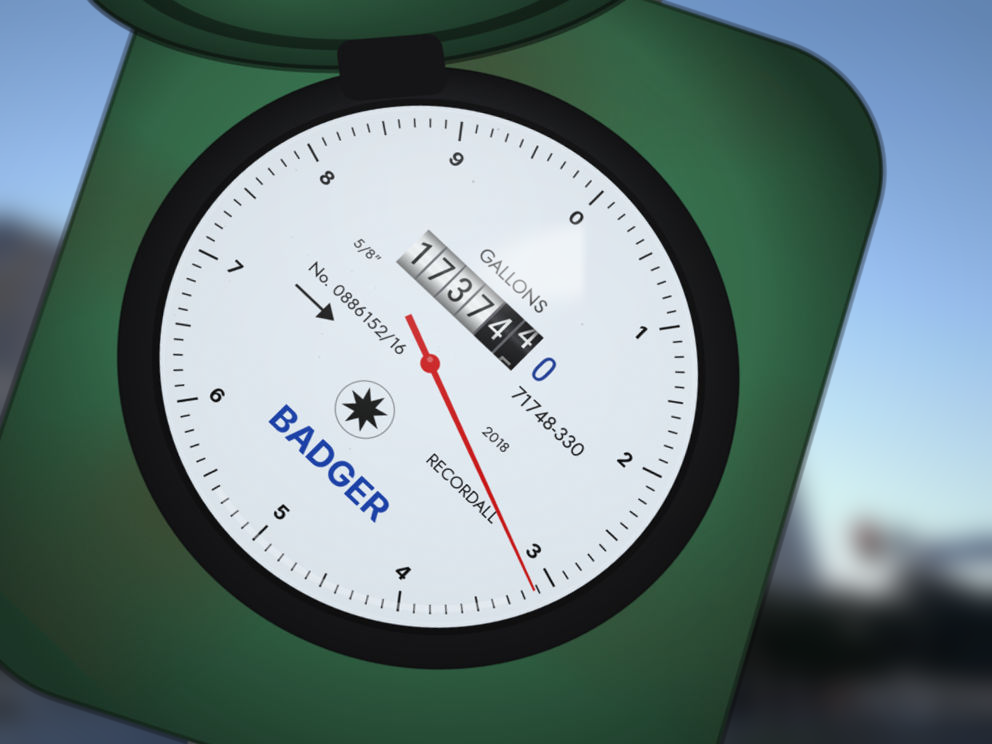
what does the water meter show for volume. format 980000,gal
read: 1737443.1,gal
